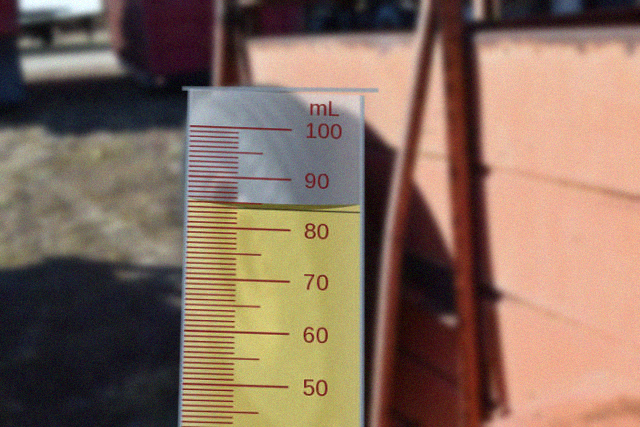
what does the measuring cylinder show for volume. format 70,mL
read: 84,mL
